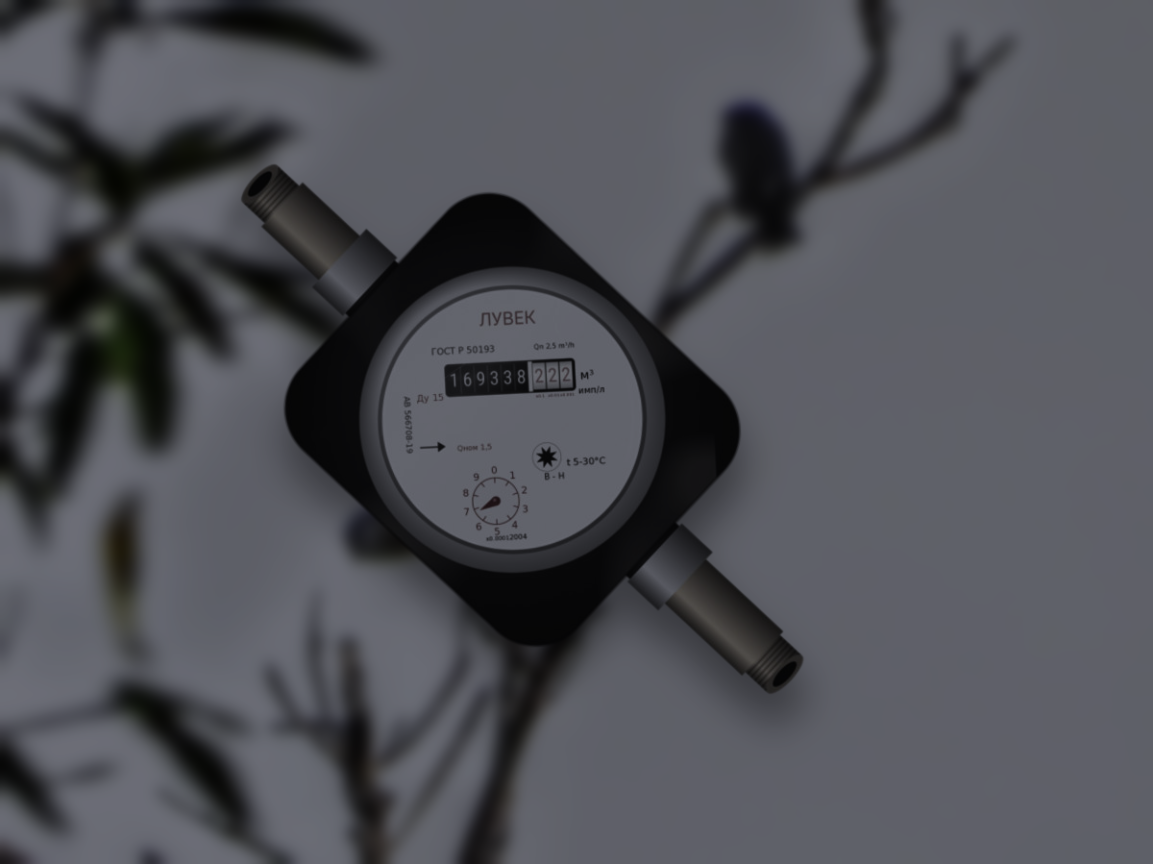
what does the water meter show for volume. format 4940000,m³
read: 169338.2226,m³
